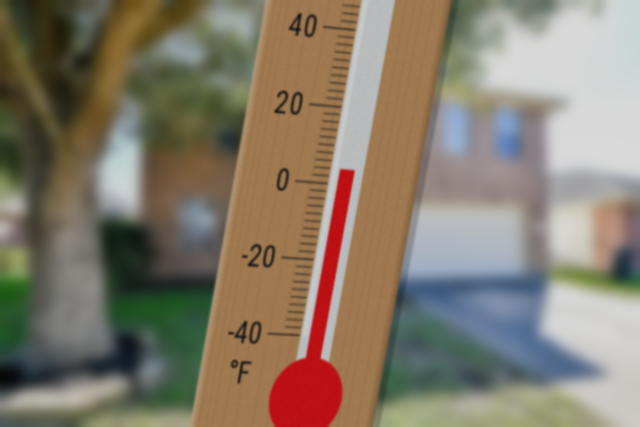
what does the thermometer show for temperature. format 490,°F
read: 4,°F
